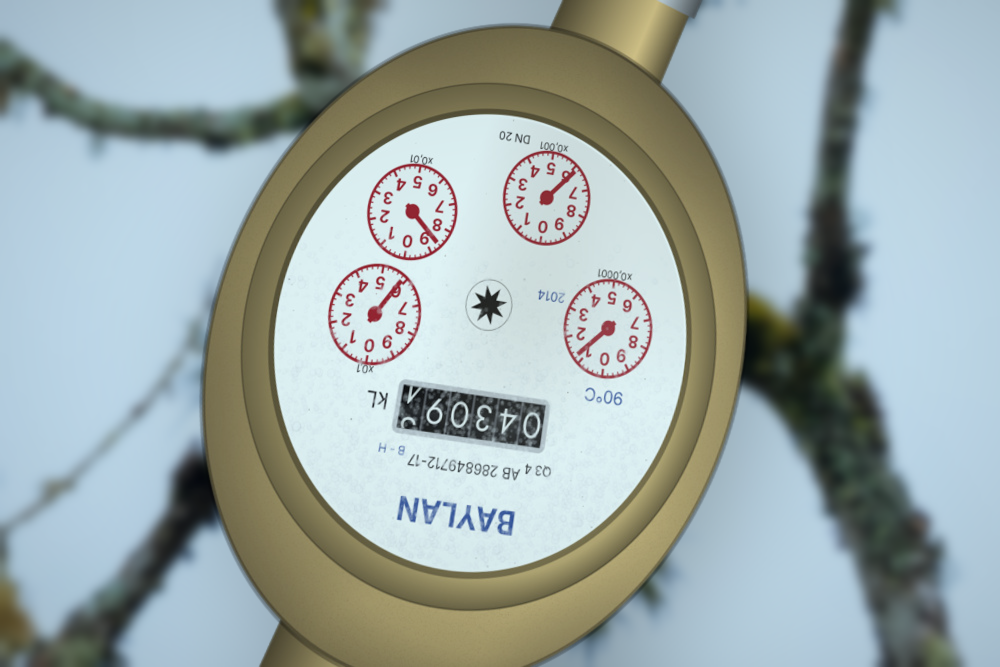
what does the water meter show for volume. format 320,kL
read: 43093.5861,kL
